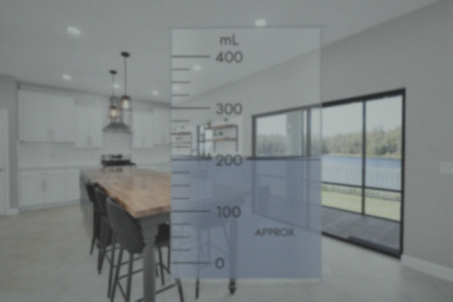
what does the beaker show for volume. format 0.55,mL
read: 200,mL
